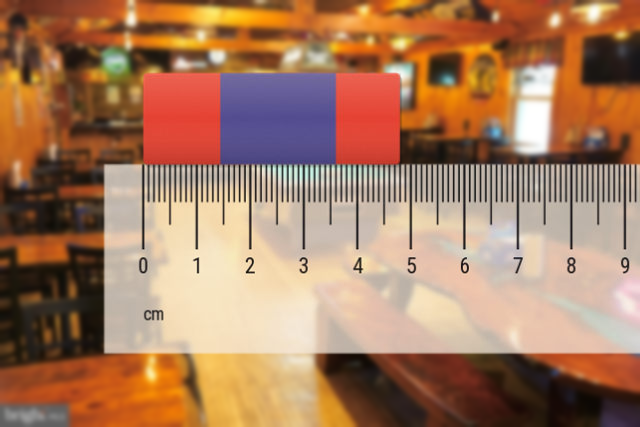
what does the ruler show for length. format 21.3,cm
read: 4.8,cm
